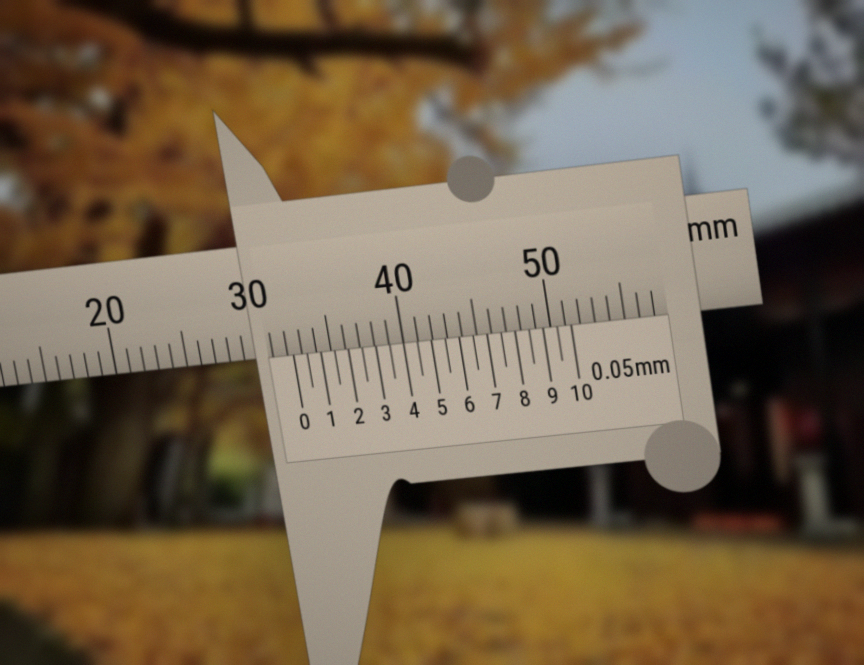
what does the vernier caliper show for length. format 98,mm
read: 32.4,mm
